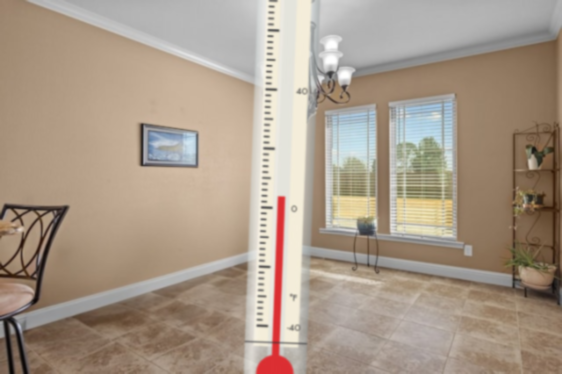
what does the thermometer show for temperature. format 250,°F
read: 4,°F
